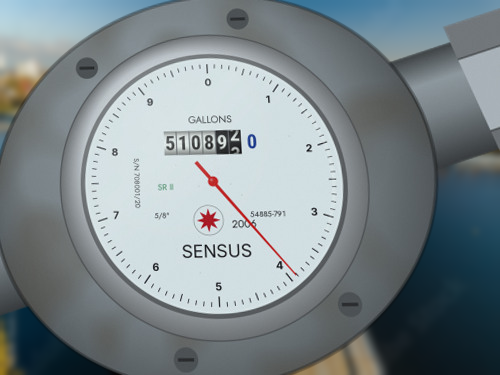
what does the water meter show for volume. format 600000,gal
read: 5108923.9,gal
